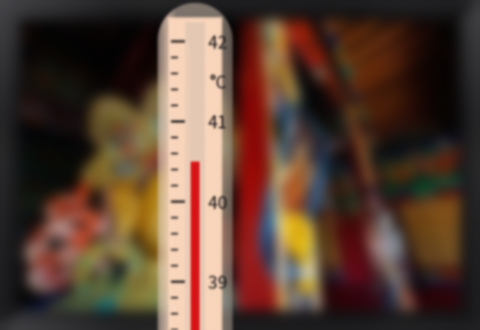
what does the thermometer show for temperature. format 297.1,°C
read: 40.5,°C
